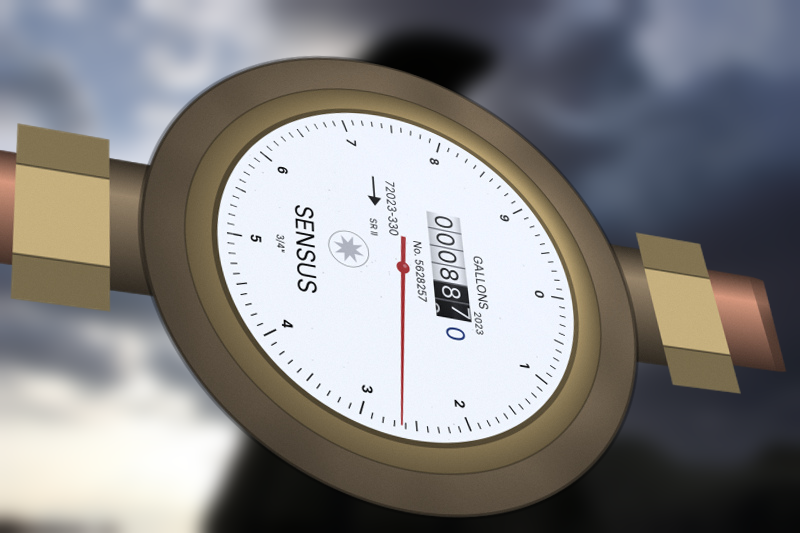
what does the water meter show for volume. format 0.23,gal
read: 8872.6,gal
